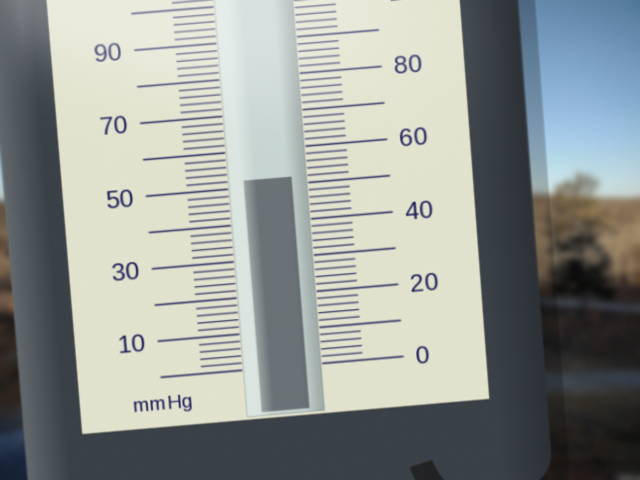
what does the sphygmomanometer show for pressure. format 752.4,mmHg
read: 52,mmHg
